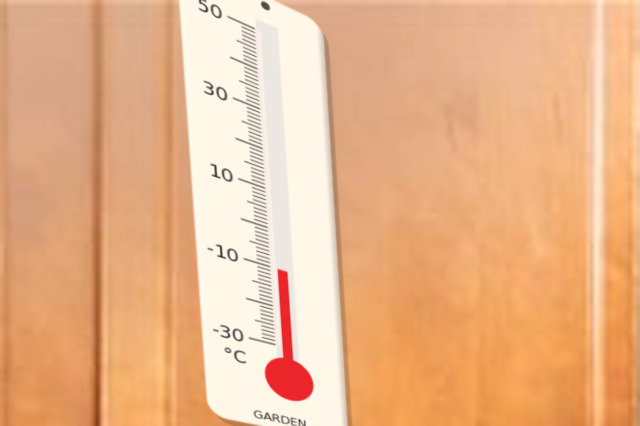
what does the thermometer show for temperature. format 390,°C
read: -10,°C
